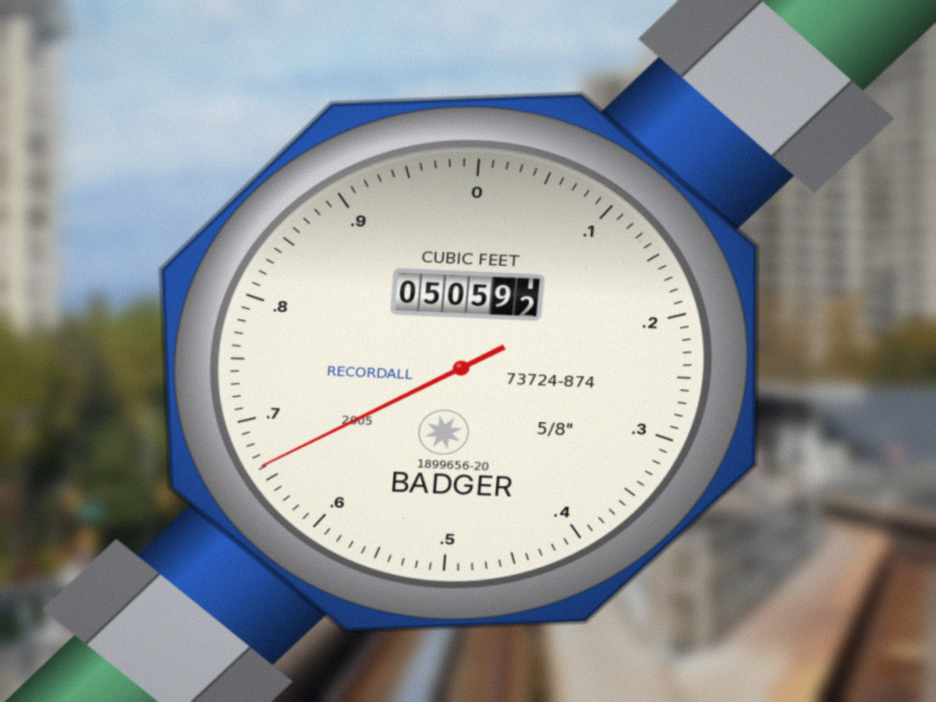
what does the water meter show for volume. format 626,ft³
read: 50591.66,ft³
